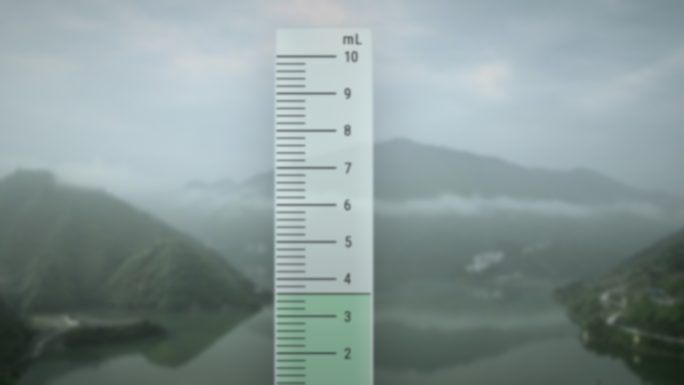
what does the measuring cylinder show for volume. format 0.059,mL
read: 3.6,mL
